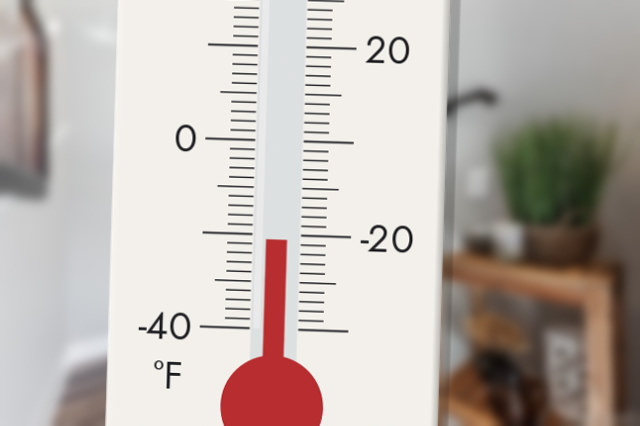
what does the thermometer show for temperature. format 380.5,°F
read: -21,°F
